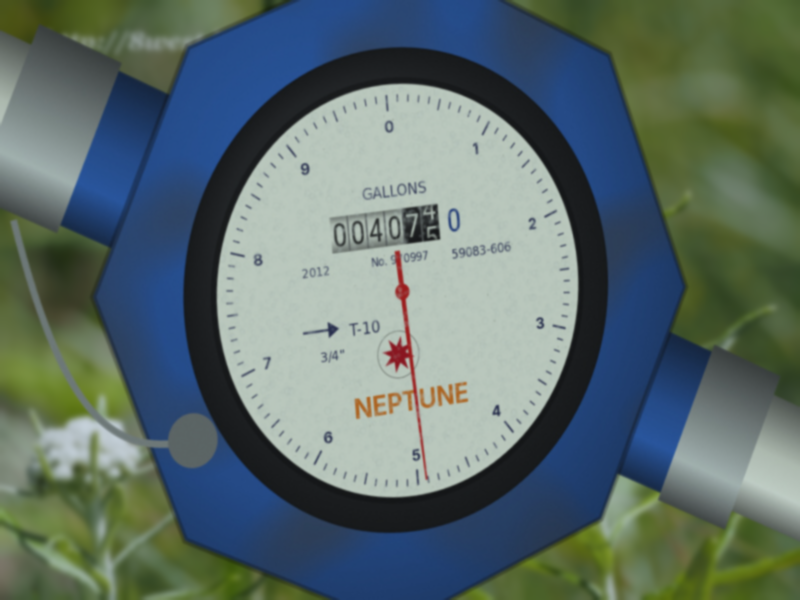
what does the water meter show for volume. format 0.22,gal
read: 40744.9,gal
